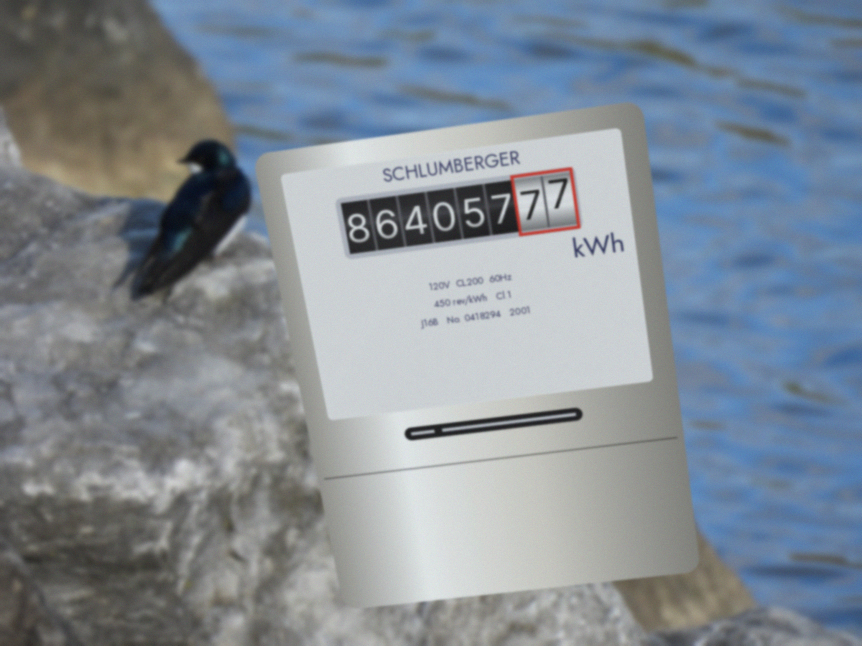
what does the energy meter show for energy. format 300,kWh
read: 864057.77,kWh
